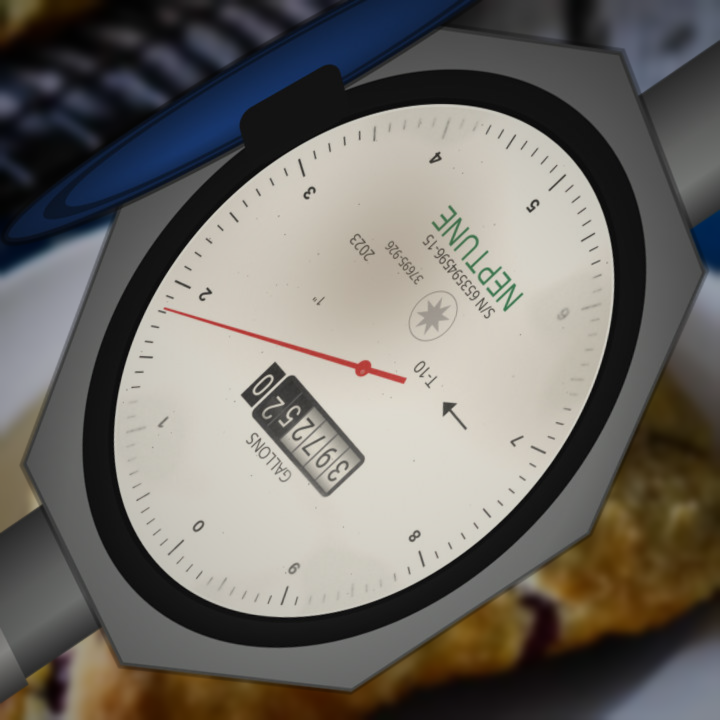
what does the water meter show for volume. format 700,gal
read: 3972521.8,gal
